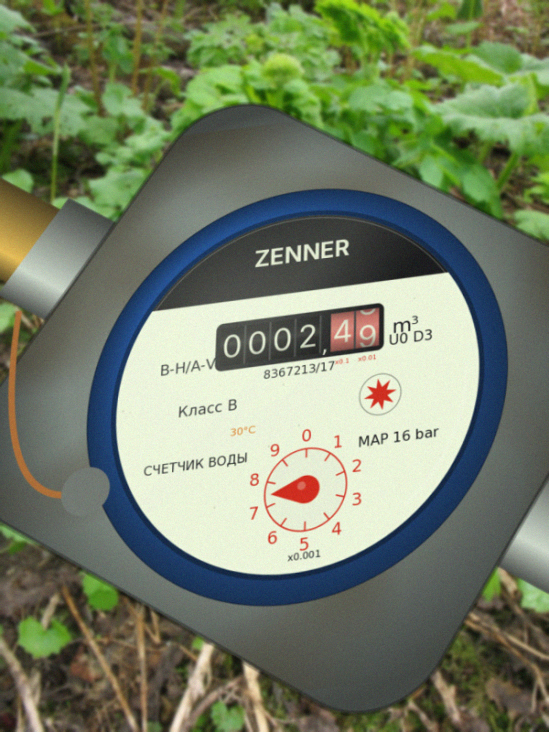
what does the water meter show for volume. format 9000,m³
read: 2.487,m³
